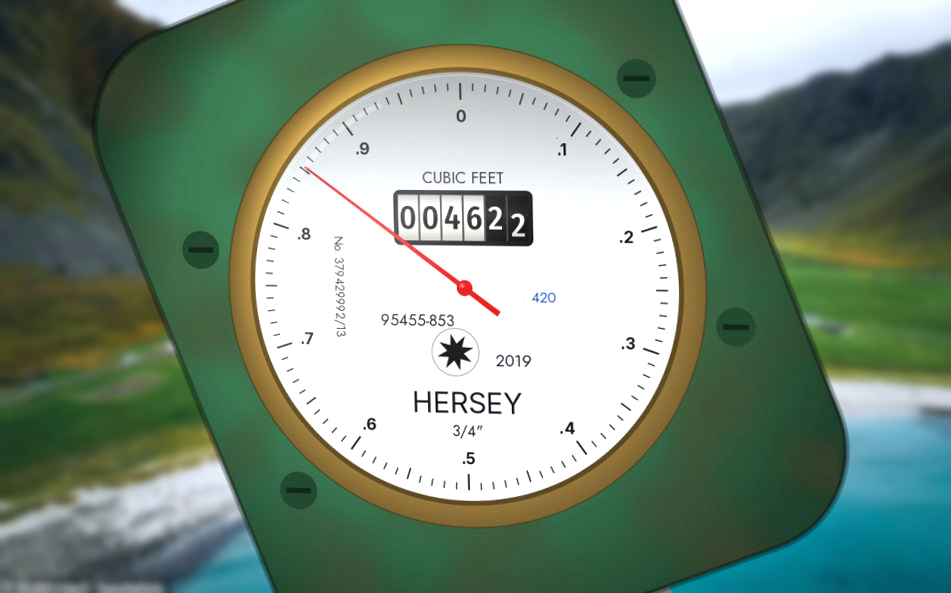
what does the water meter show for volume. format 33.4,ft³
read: 4621.85,ft³
